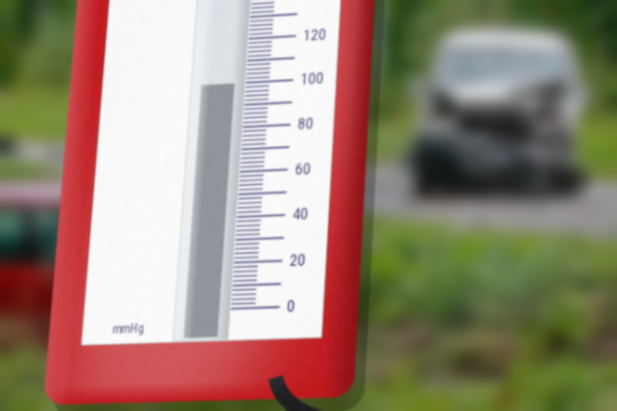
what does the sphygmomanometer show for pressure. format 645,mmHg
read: 100,mmHg
